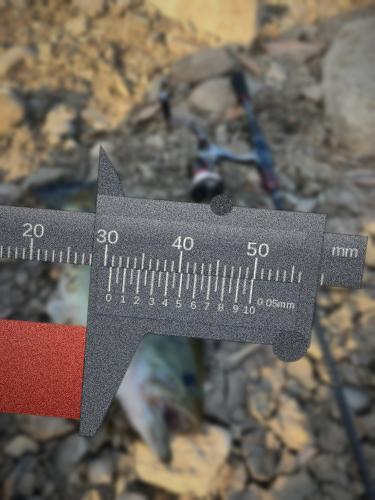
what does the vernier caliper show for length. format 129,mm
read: 30.8,mm
